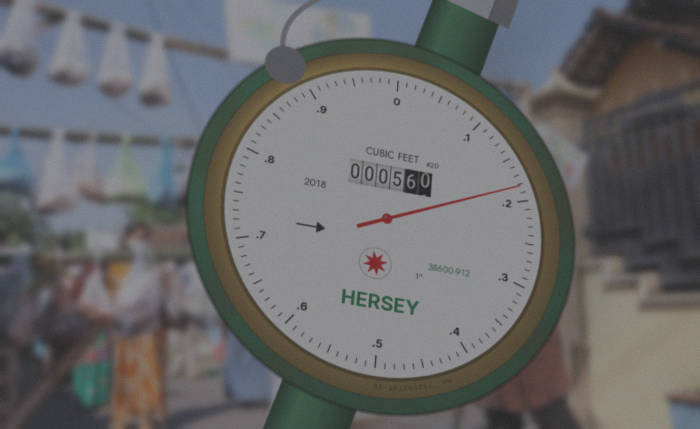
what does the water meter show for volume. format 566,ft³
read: 560.18,ft³
